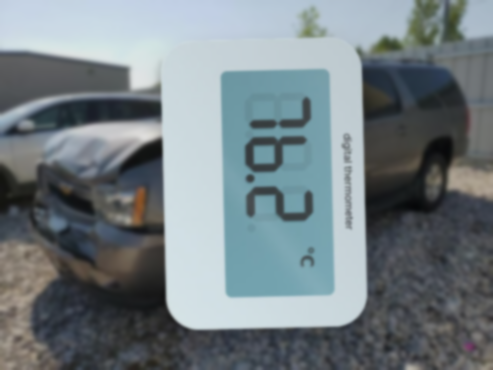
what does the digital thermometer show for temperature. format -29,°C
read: 76.2,°C
